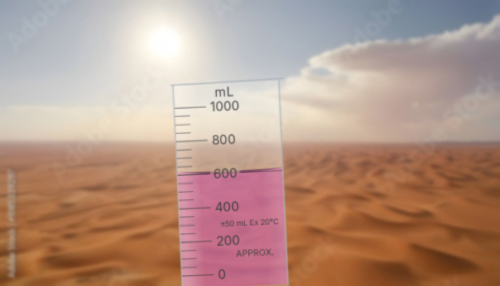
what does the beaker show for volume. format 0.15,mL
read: 600,mL
